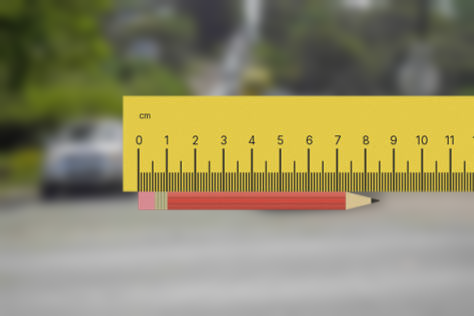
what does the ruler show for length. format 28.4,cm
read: 8.5,cm
